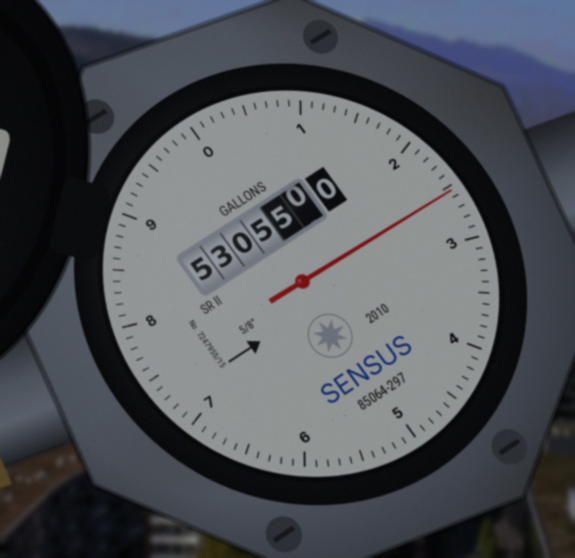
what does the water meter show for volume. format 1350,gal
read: 5305502.5,gal
